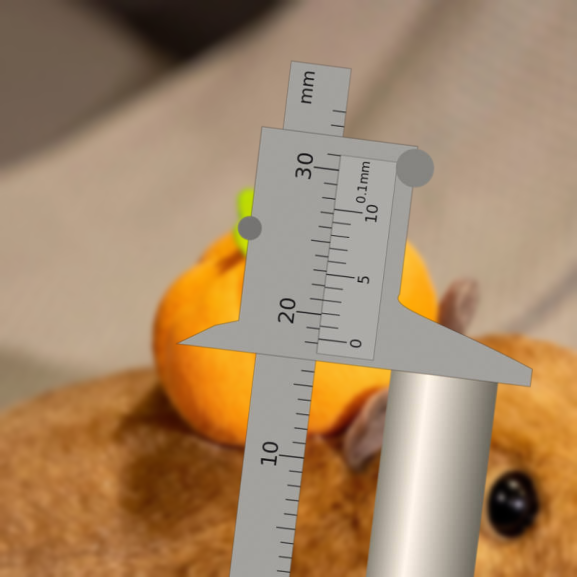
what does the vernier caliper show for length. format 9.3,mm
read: 18.3,mm
